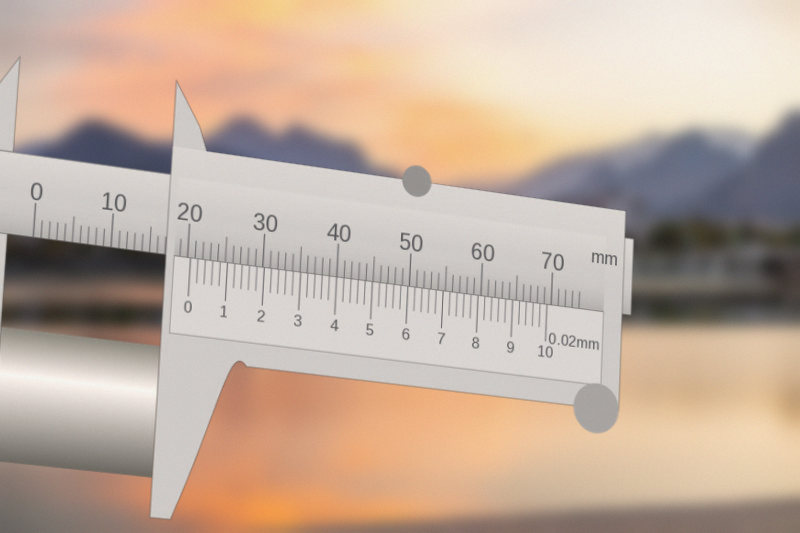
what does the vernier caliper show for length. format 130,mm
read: 20.4,mm
